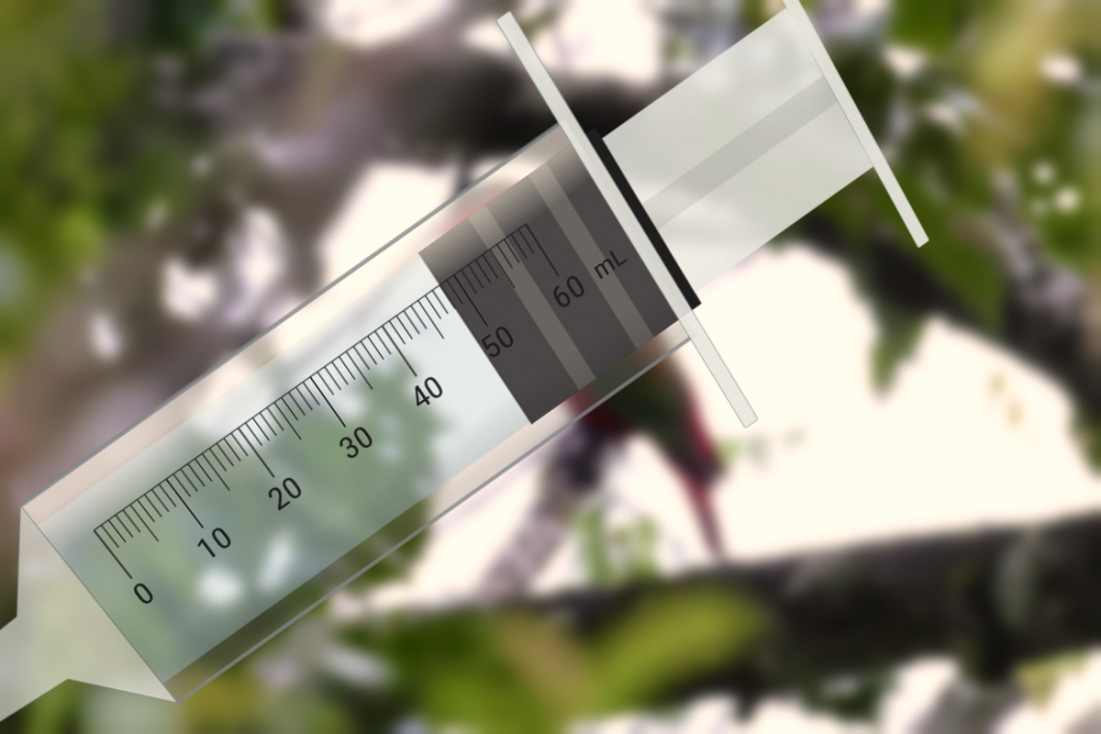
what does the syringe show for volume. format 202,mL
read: 48,mL
